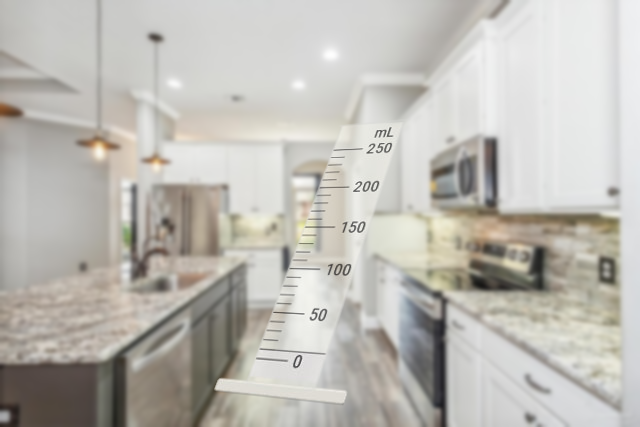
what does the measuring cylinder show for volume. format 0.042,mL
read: 10,mL
